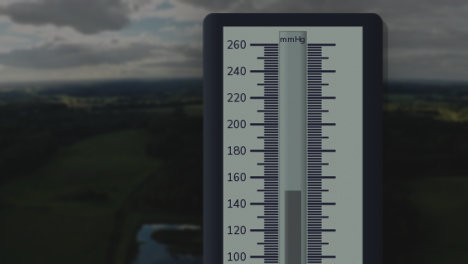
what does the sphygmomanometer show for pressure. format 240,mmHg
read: 150,mmHg
